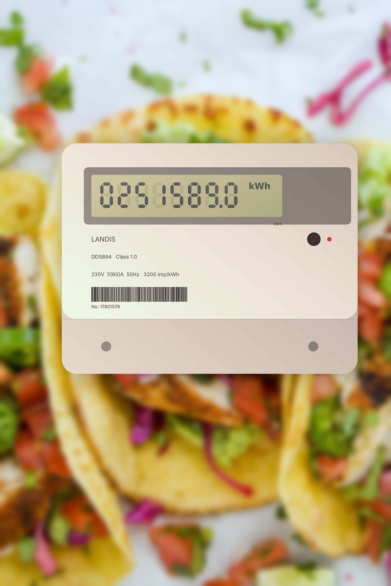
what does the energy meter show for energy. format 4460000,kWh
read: 251589.0,kWh
